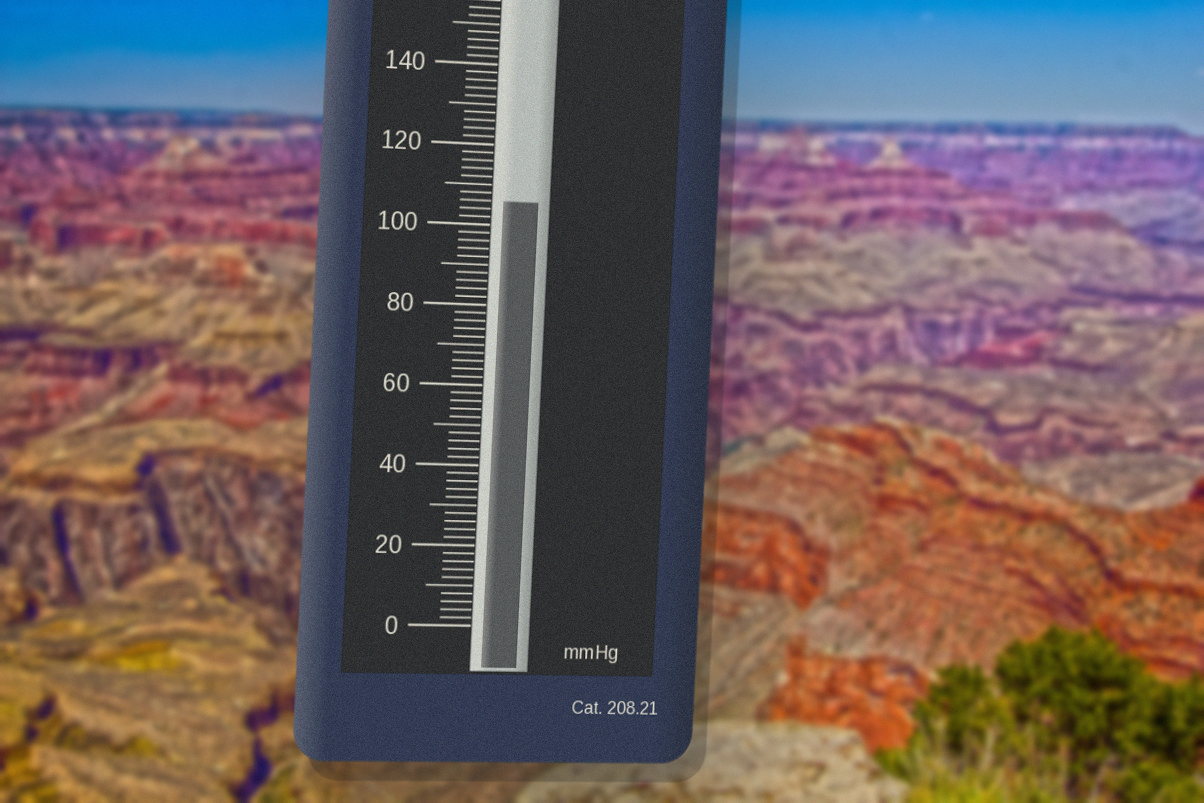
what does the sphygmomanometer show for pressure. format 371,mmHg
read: 106,mmHg
